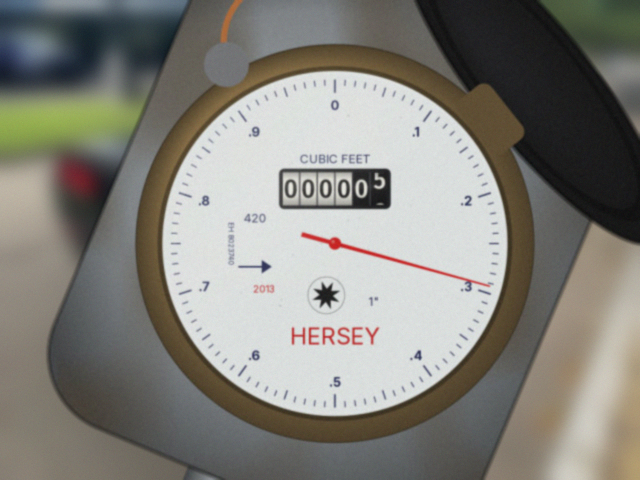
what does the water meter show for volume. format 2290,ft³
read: 5.29,ft³
